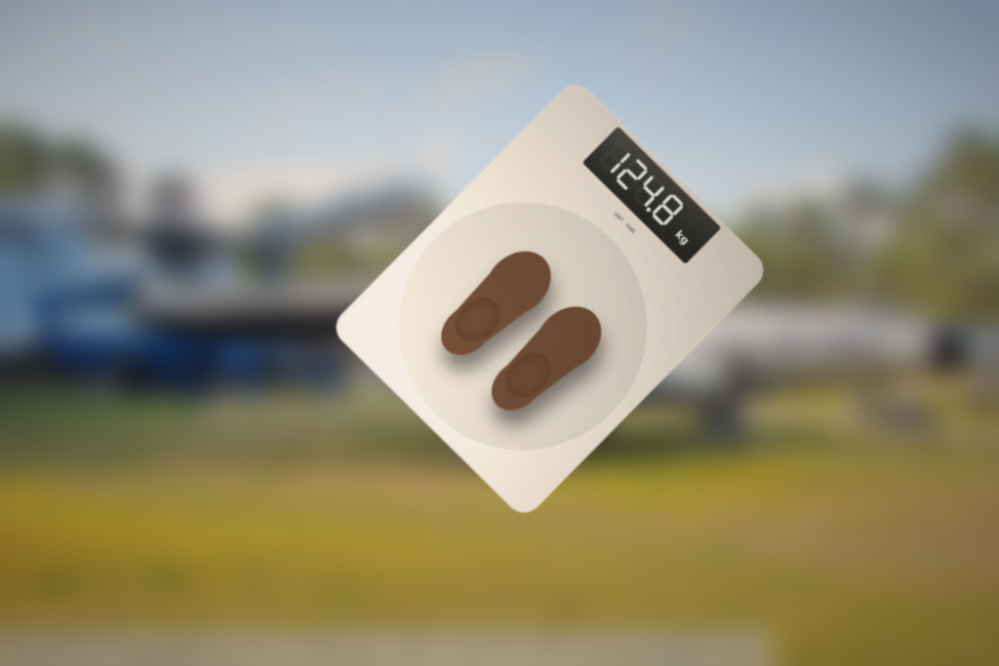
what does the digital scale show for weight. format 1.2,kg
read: 124.8,kg
